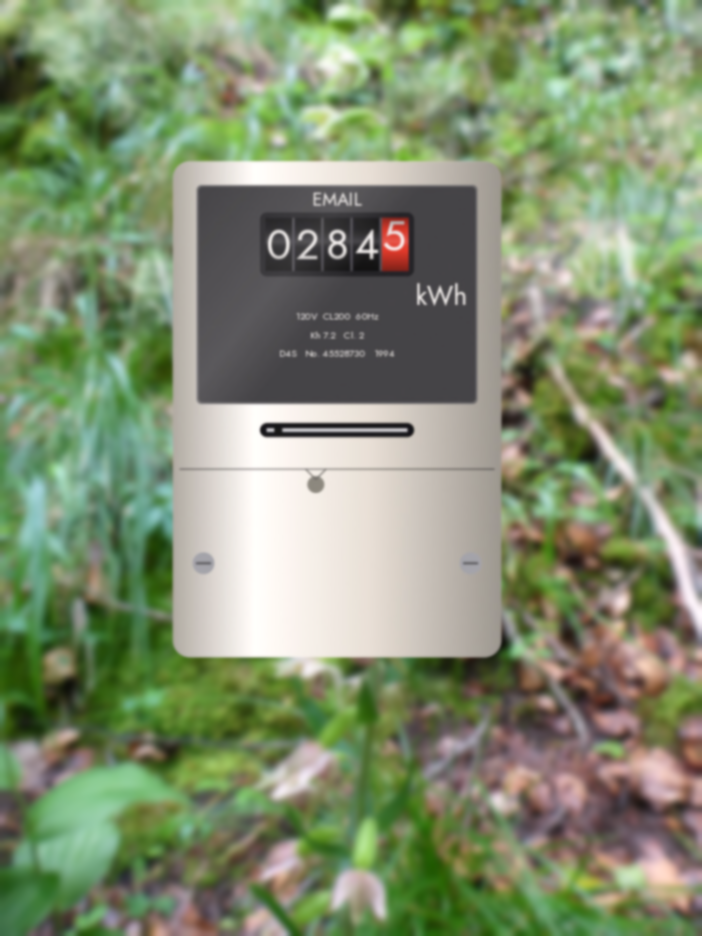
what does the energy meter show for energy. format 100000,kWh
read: 284.5,kWh
